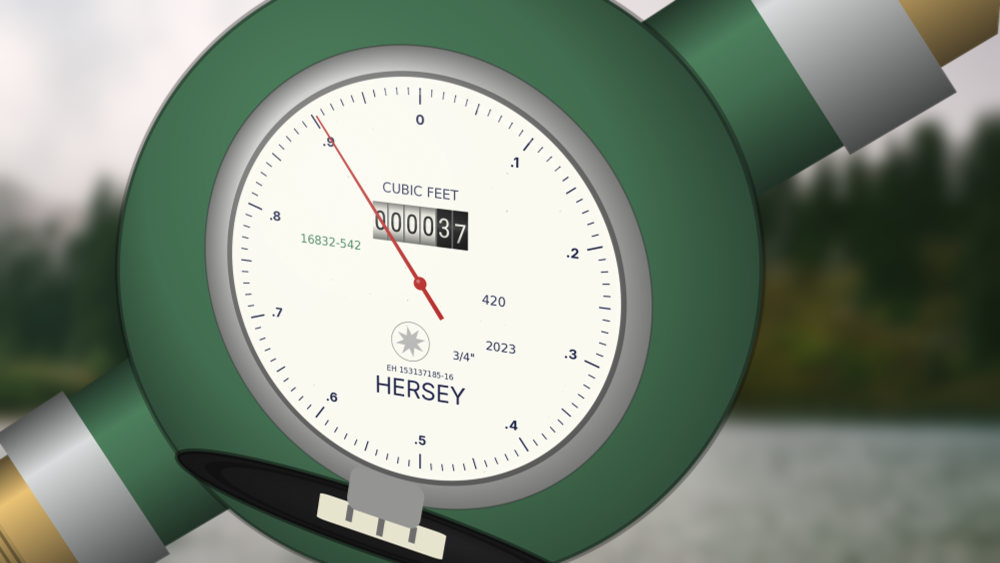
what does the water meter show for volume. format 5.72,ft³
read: 36.90,ft³
